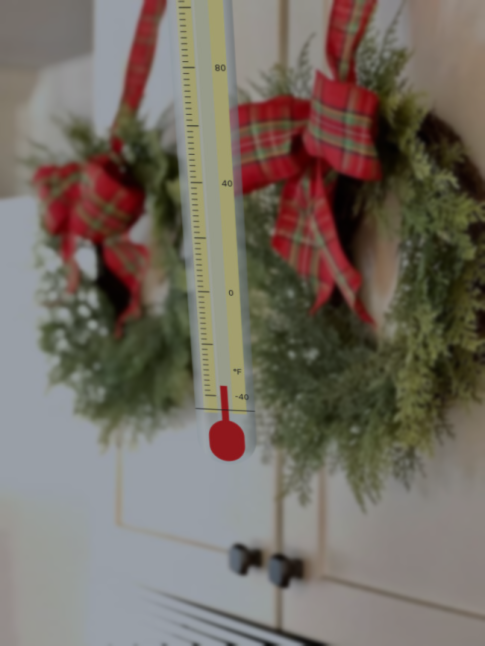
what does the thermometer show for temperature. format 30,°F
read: -36,°F
